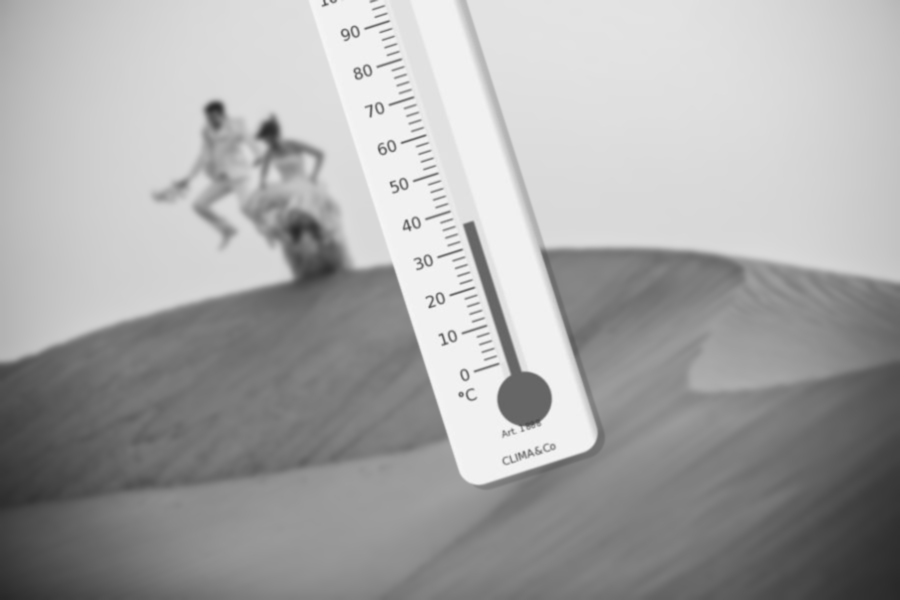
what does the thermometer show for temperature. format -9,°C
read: 36,°C
